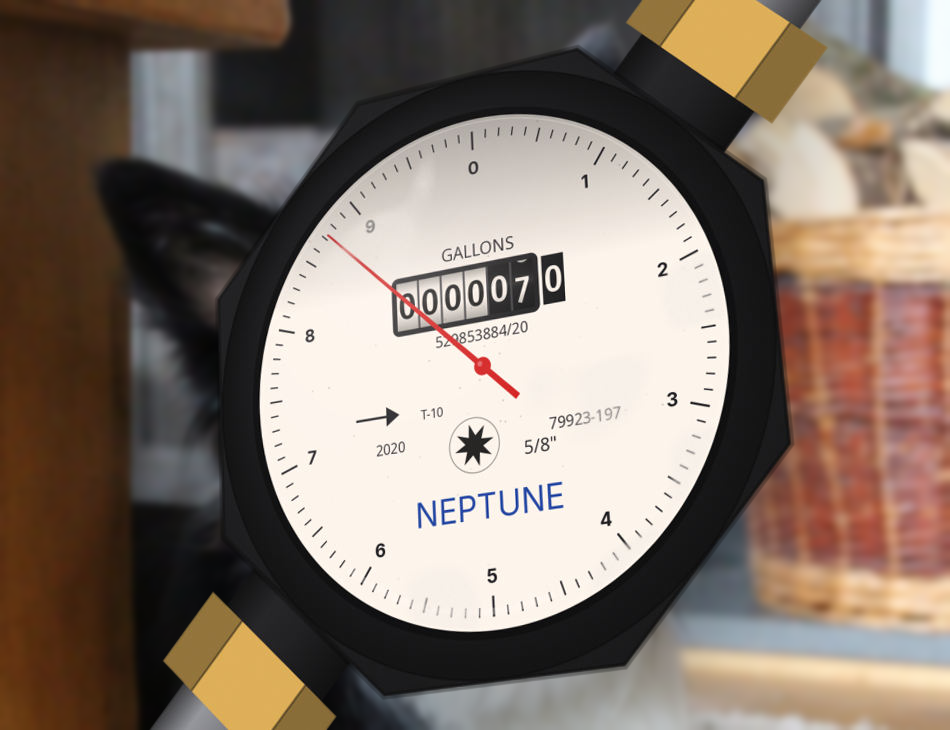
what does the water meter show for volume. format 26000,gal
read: 68.7,gal
